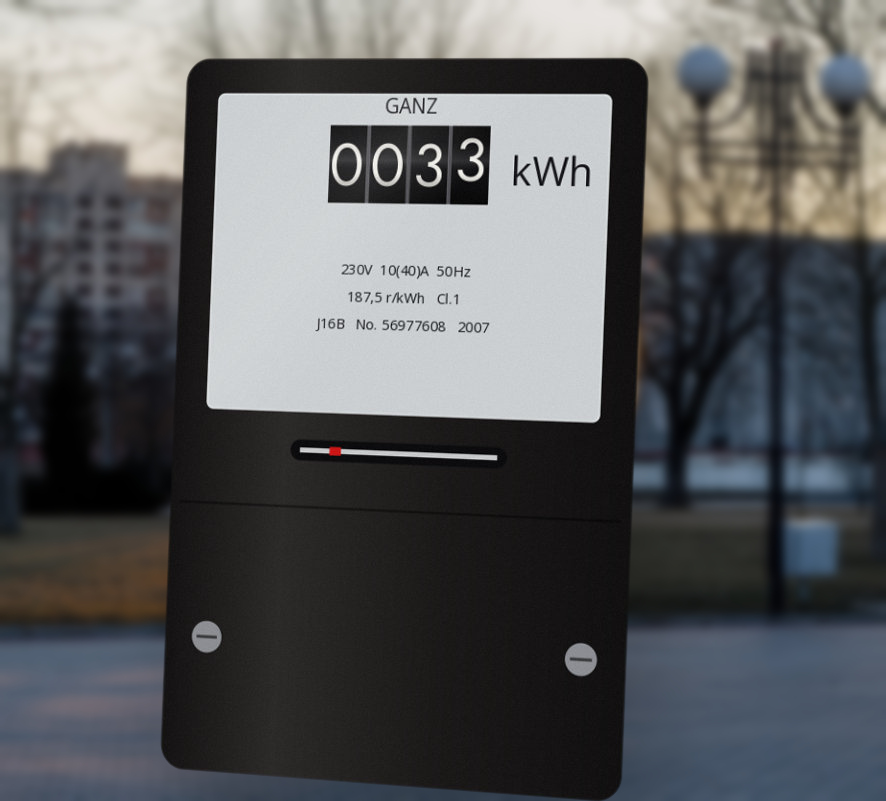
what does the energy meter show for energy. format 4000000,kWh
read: 33,kWh
